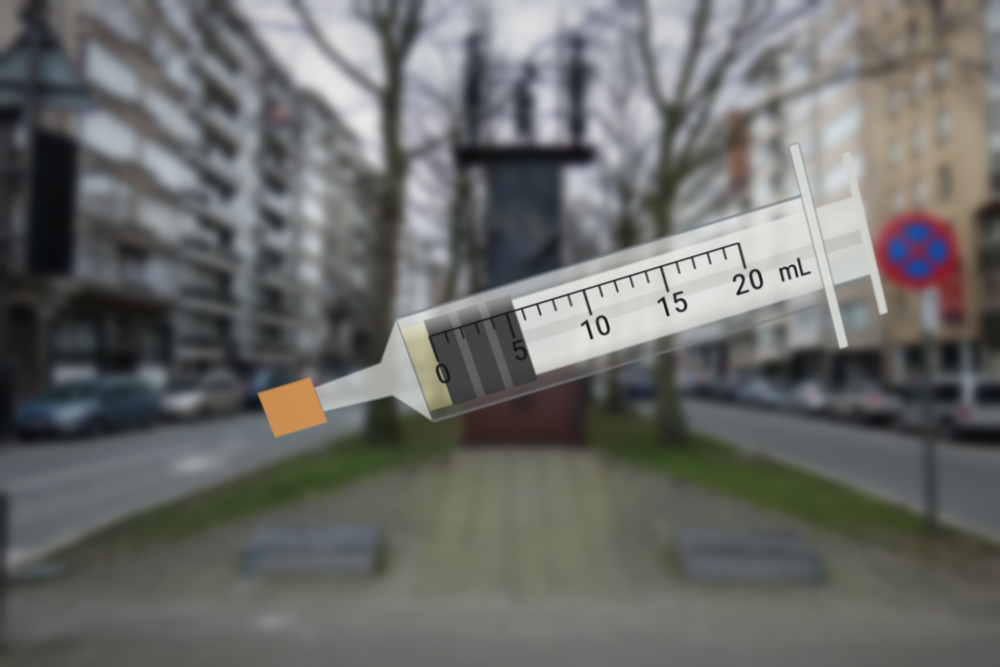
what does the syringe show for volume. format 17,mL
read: 0,mL
